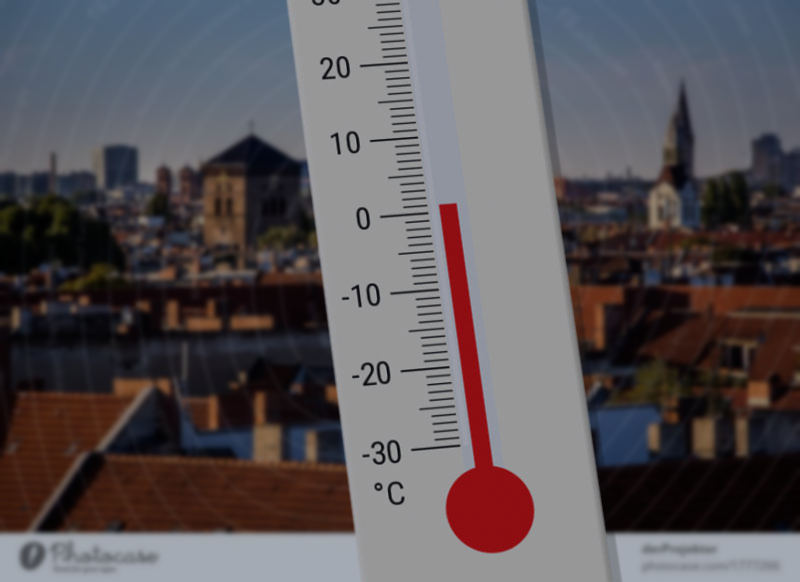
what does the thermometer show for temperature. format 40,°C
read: 1,°C
